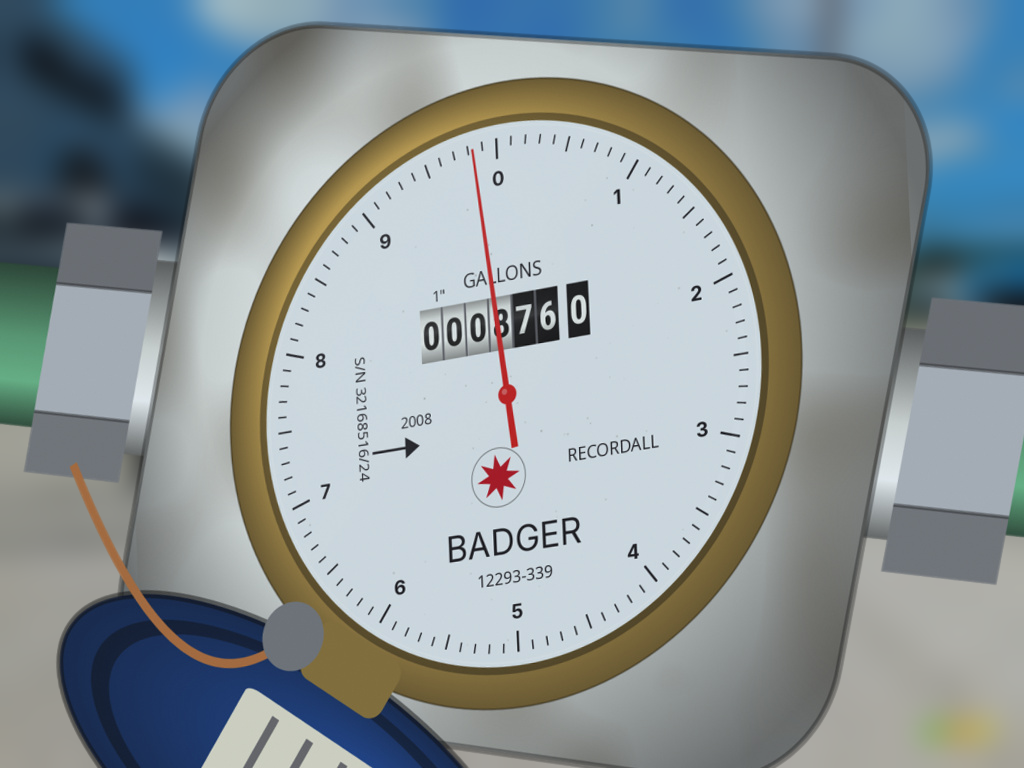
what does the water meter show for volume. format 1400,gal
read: 8759.8,gal
